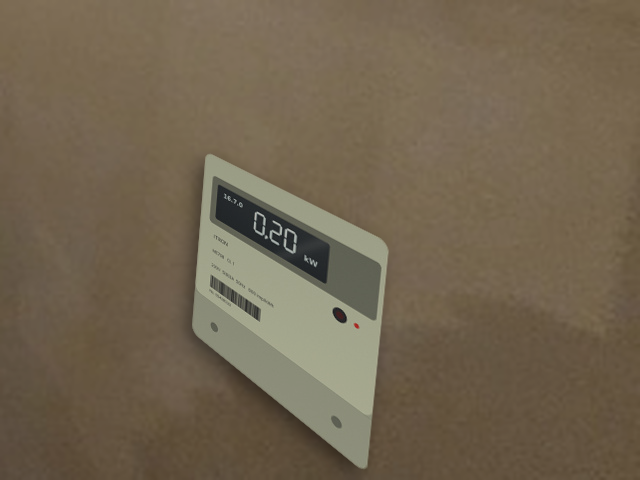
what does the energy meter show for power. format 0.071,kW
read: 0.20,kW
